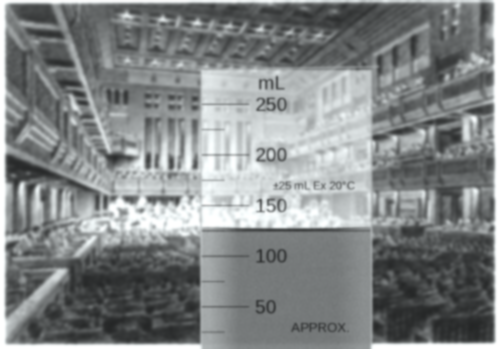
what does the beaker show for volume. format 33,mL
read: 125,mL
